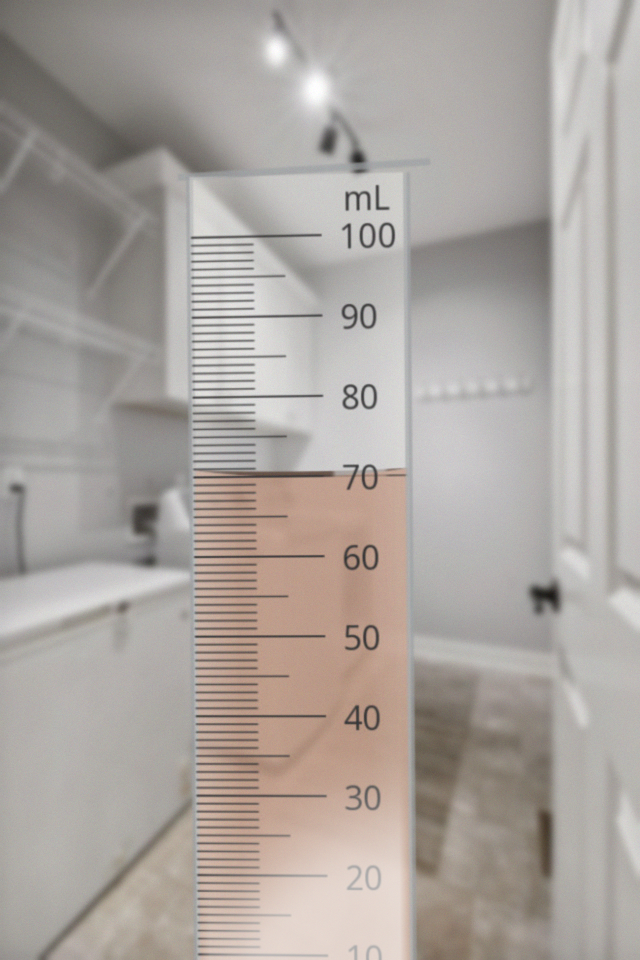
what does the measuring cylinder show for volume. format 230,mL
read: 70,mL
